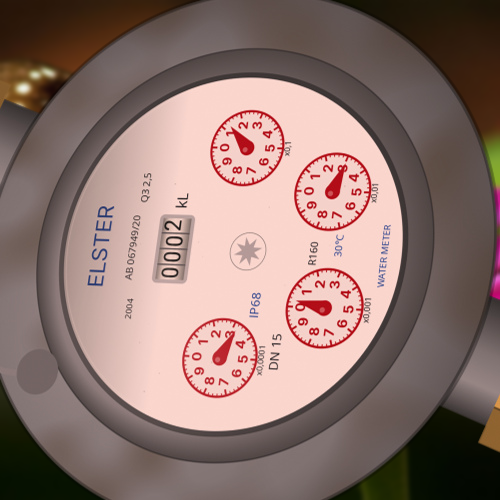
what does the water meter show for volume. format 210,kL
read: 2.1303,kL
